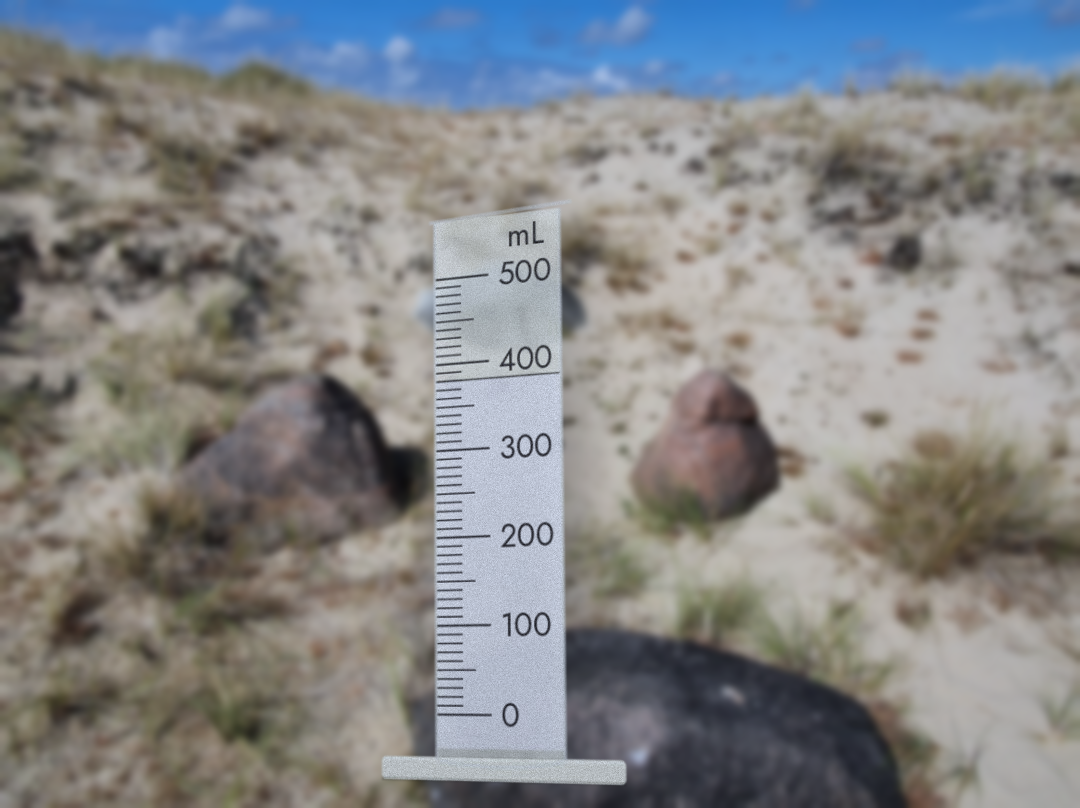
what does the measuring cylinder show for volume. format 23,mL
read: 380,mL
